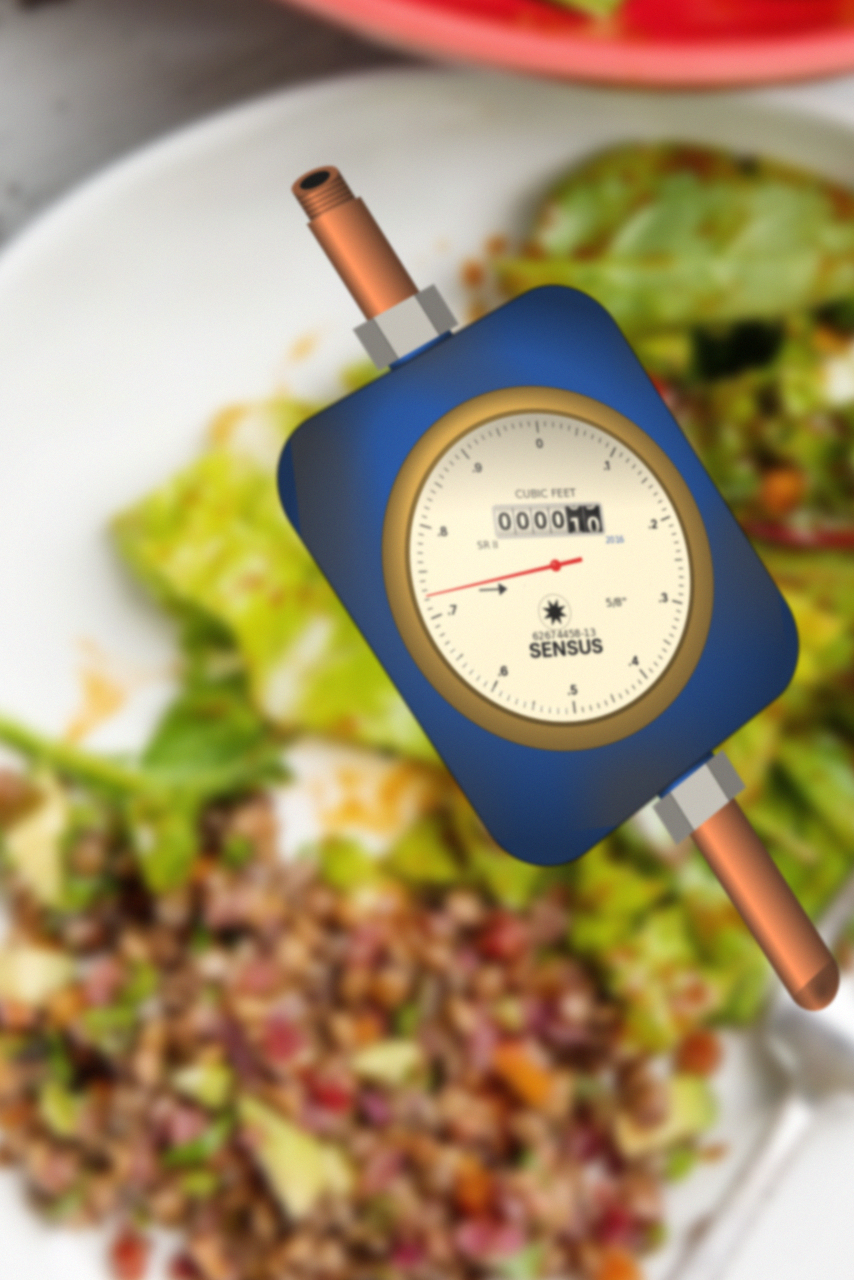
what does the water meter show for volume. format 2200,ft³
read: 9.72,ft³
